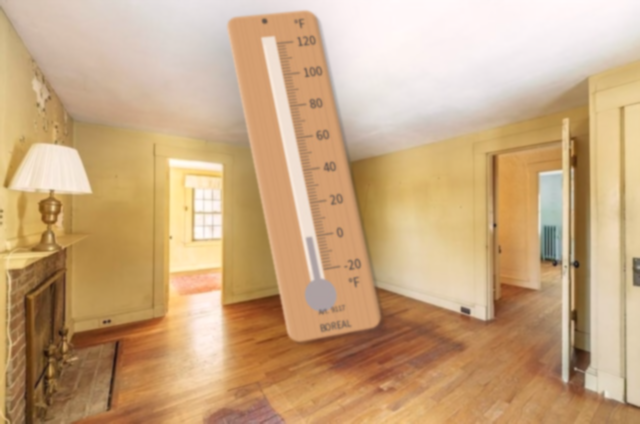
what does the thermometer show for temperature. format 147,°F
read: 0,°F
